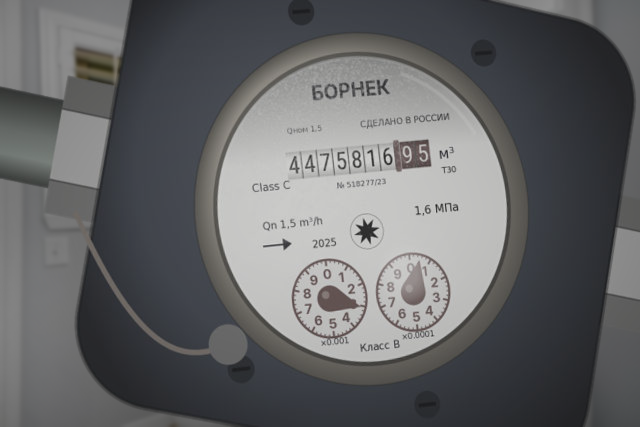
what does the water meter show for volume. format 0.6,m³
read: 4475816.9530,m³
